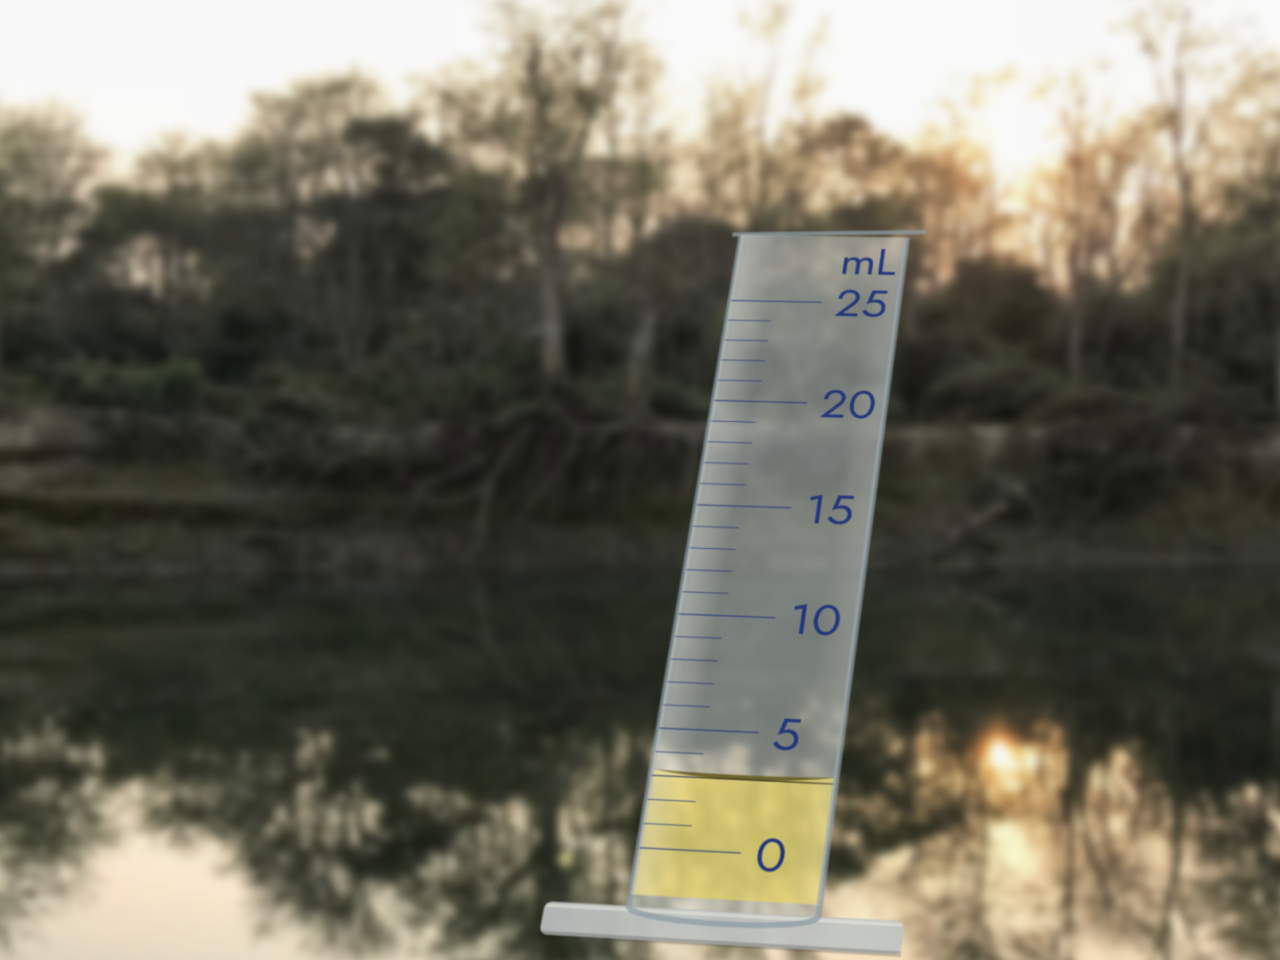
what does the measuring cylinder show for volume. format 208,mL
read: 3,mL
